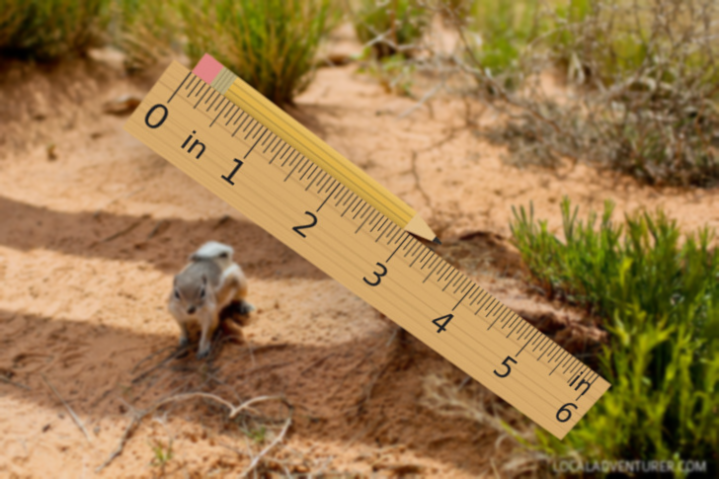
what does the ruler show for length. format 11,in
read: 3.375,in
